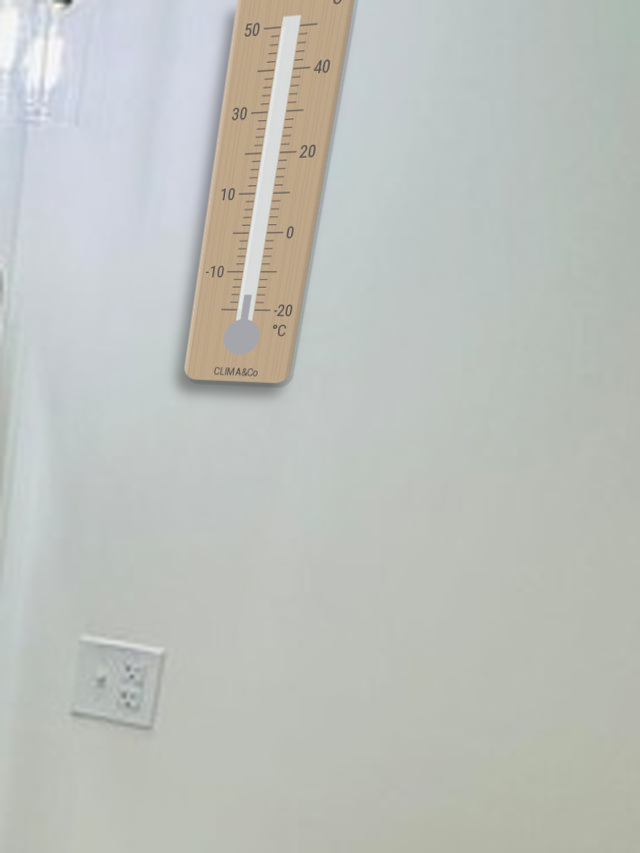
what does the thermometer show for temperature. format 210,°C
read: -16,°C
